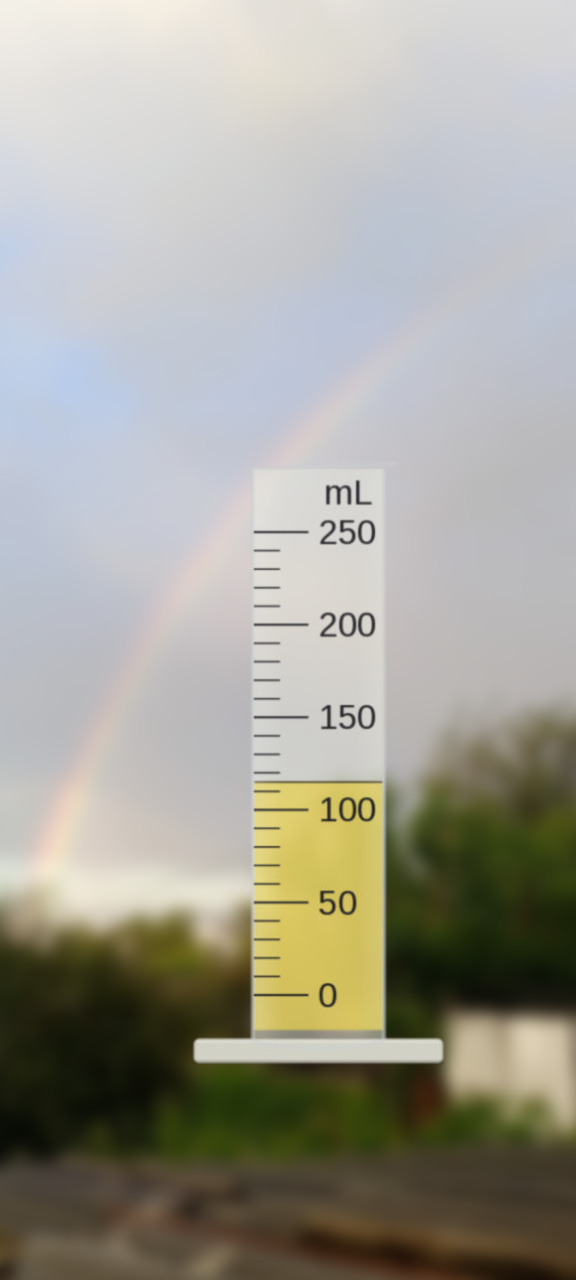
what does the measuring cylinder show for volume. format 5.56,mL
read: 115,mL
